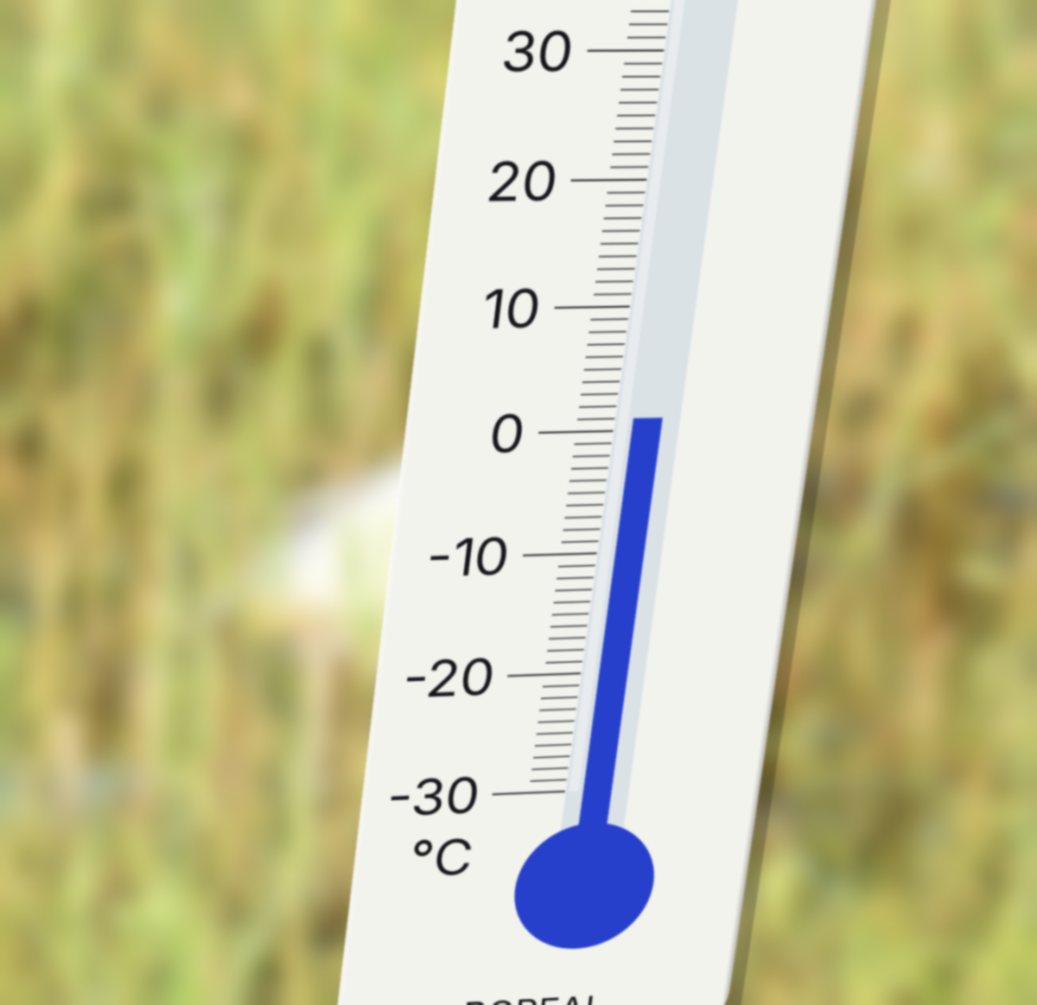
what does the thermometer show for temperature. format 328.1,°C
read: 1,°C
